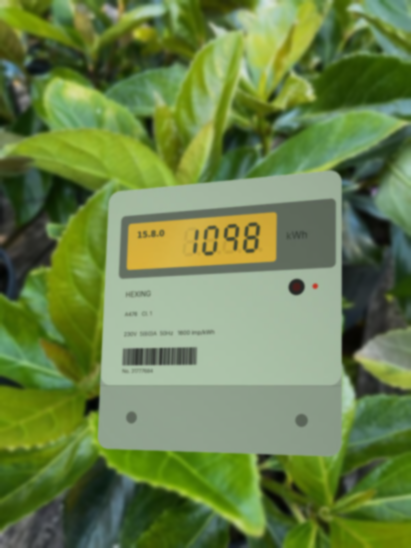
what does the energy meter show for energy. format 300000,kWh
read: 1098,kWh
